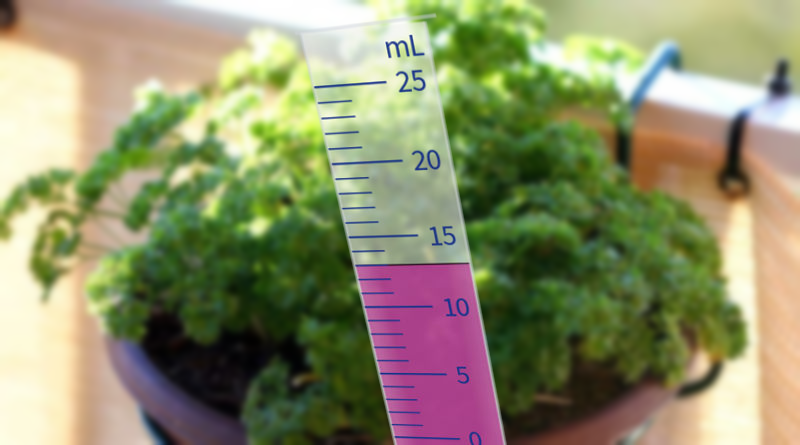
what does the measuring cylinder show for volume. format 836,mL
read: 13,mL
